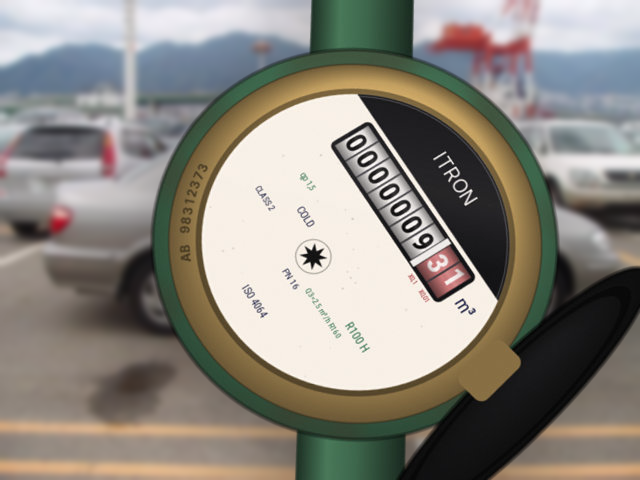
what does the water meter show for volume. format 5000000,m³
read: 9.31,m³
